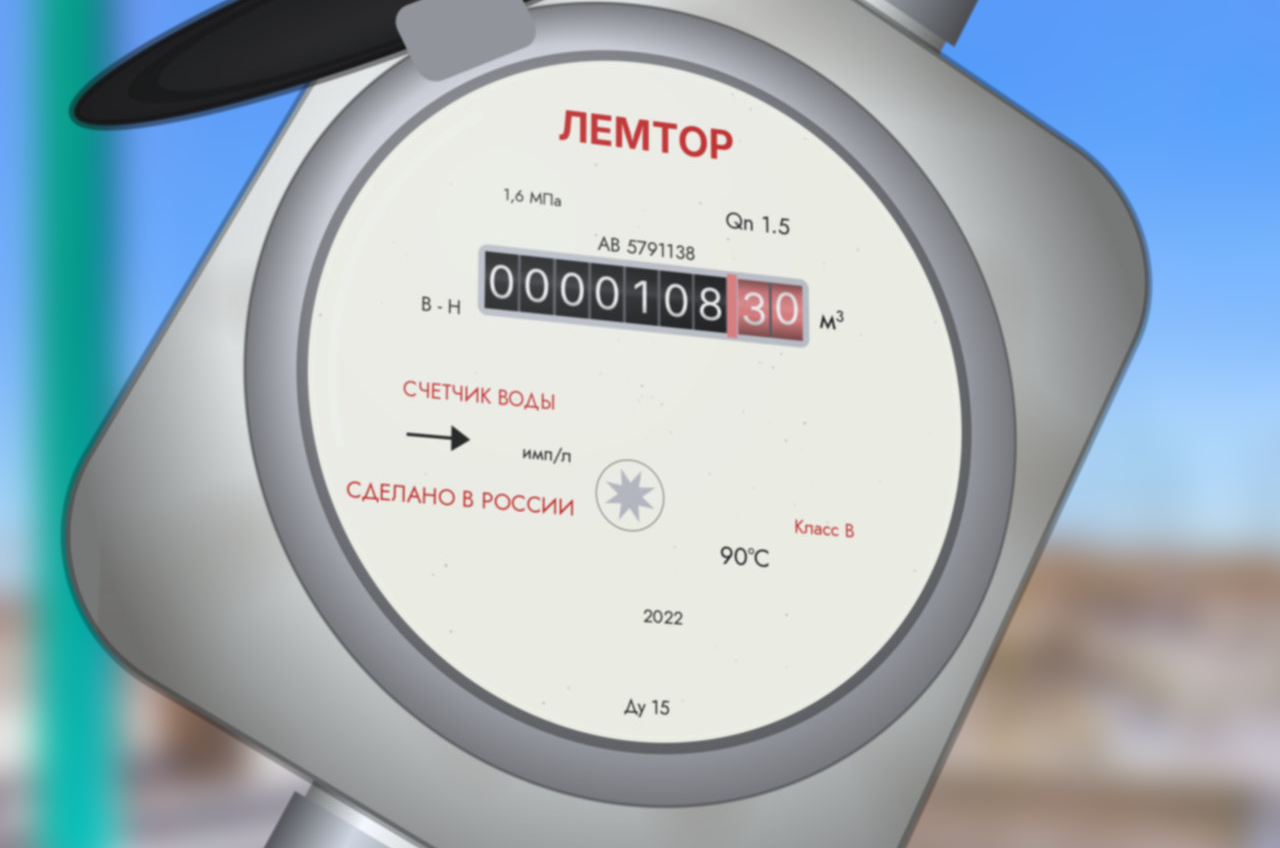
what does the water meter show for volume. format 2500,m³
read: 108.30,m³
